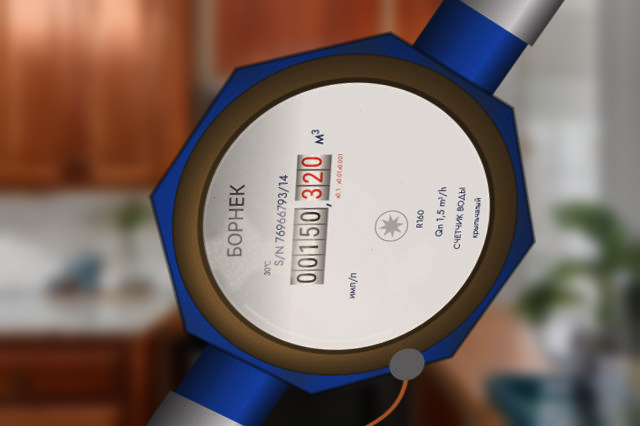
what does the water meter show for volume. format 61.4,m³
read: 150.320,m³
